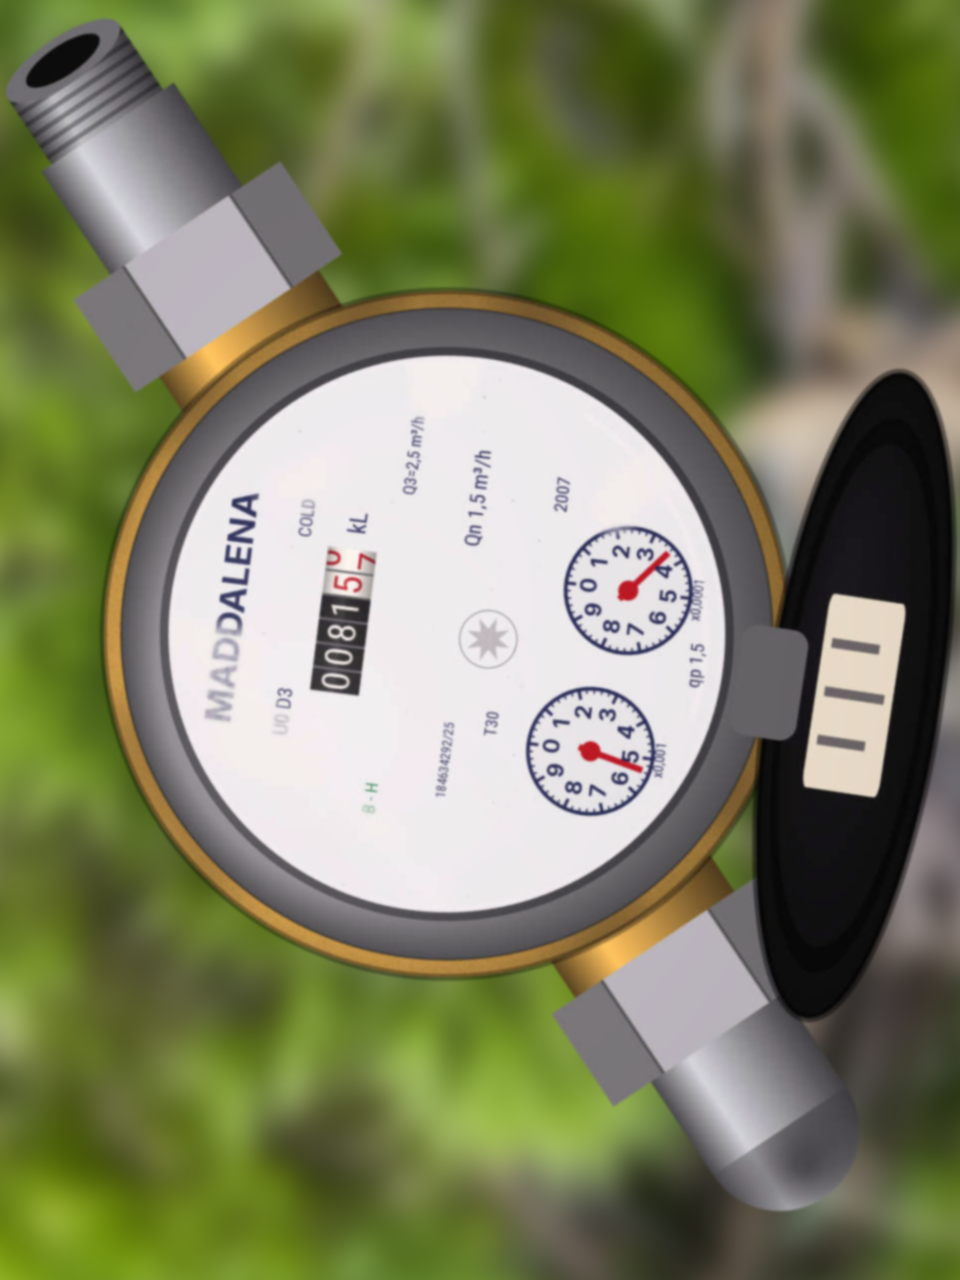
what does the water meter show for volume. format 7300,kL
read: 81.5653,kL
